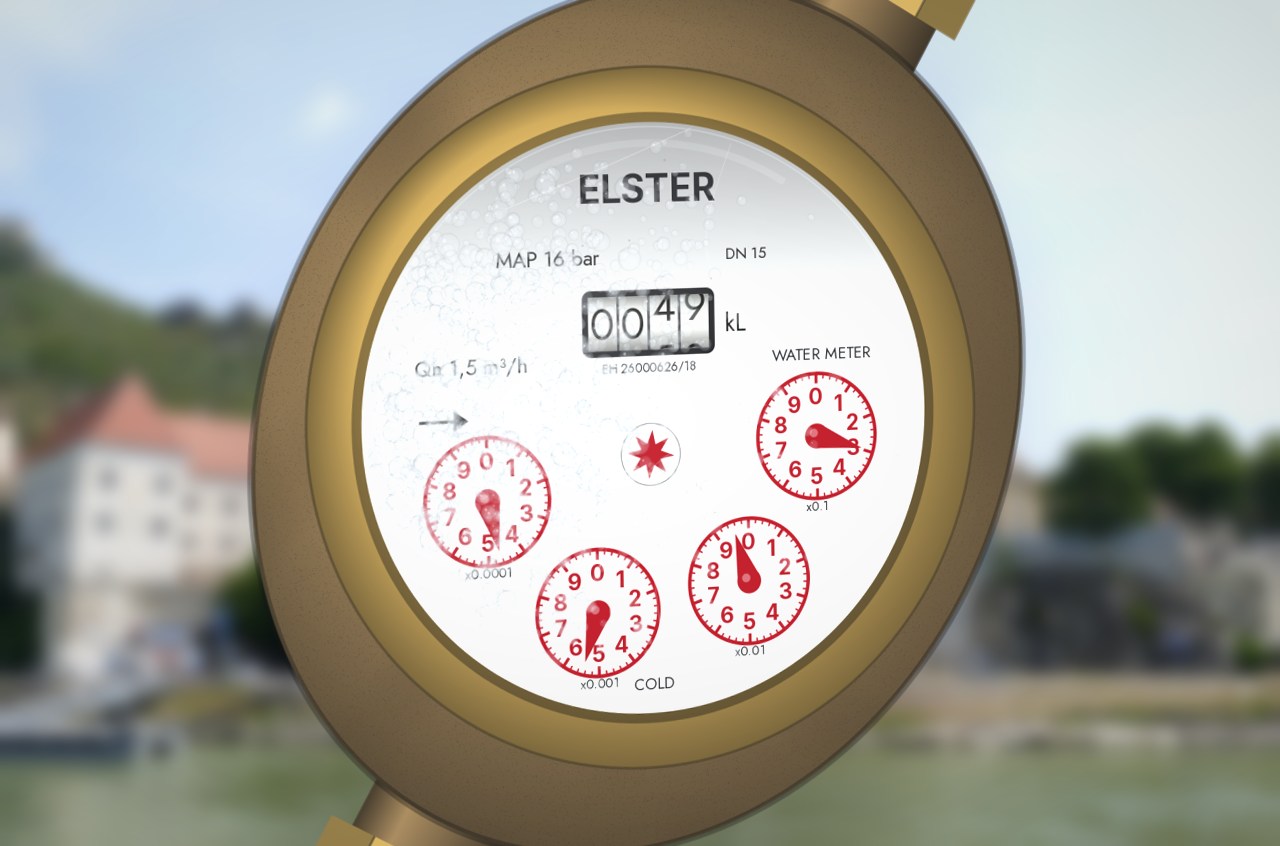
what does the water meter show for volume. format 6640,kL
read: 49.2954,kL
